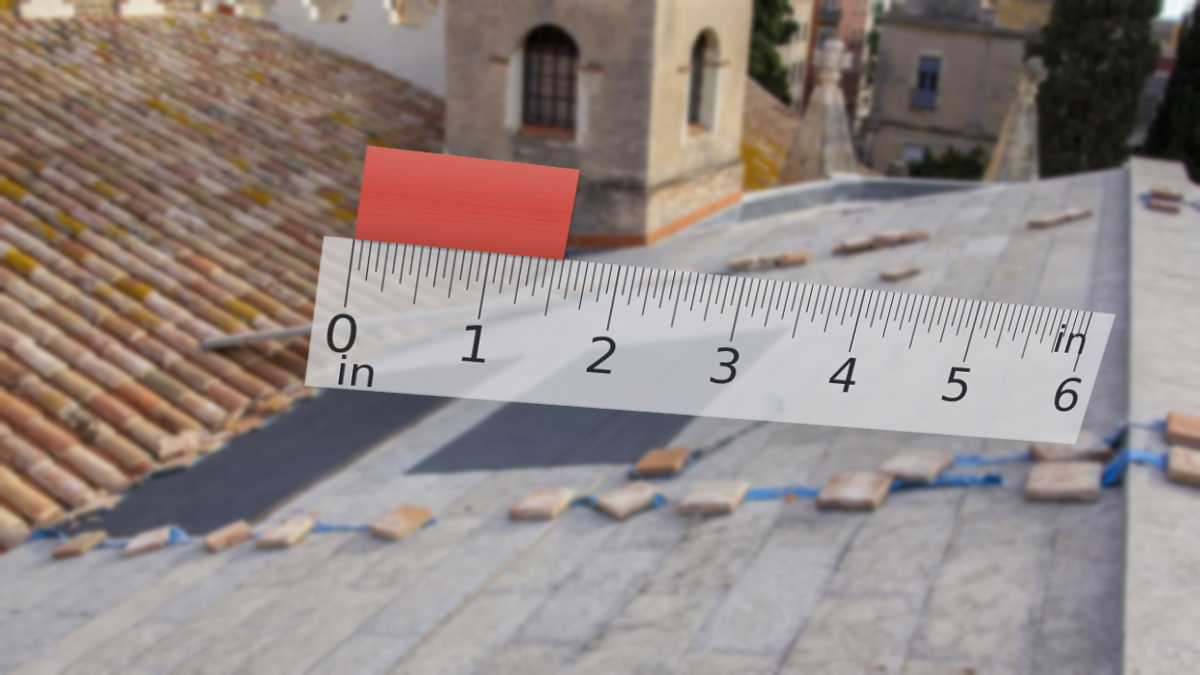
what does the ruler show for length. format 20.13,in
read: 1.5625,in
